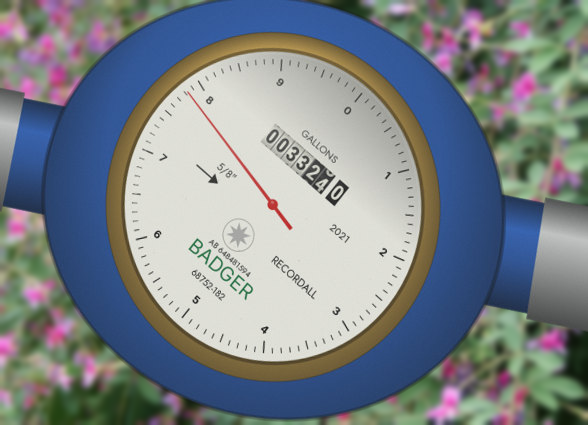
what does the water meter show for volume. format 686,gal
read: 33237.8,gal
